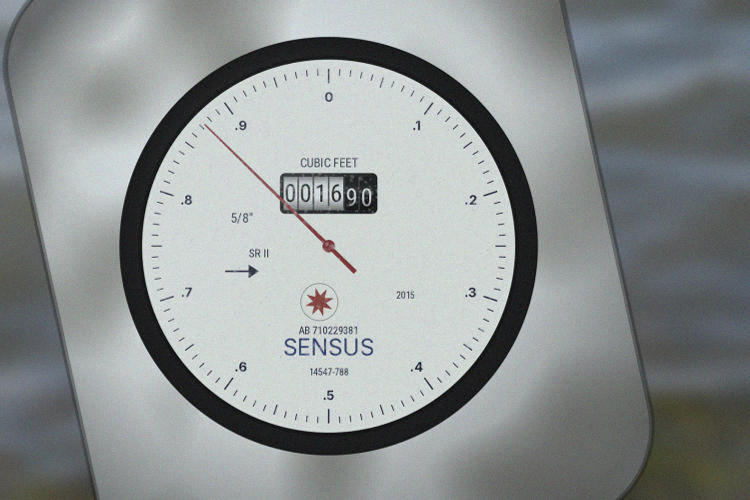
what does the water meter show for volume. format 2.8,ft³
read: 1689.87,ft³
